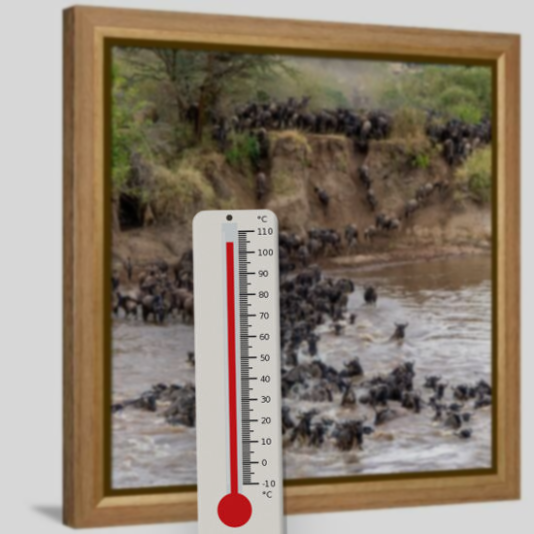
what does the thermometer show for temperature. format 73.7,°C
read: 105,°C
